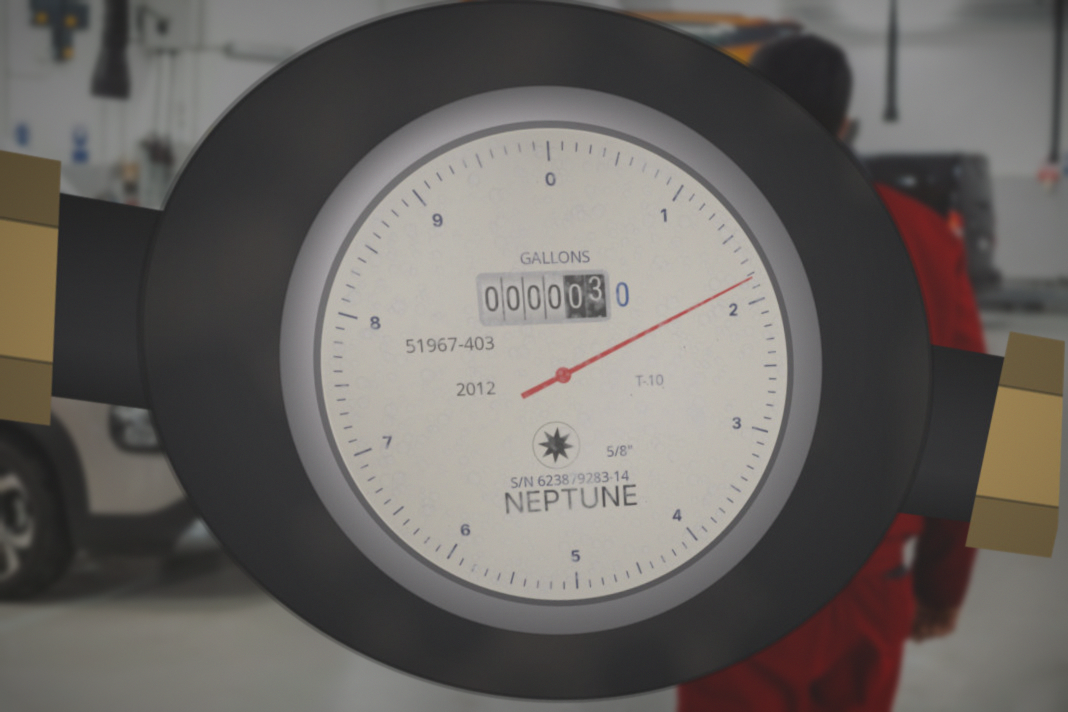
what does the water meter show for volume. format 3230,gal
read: 31.8,gal
